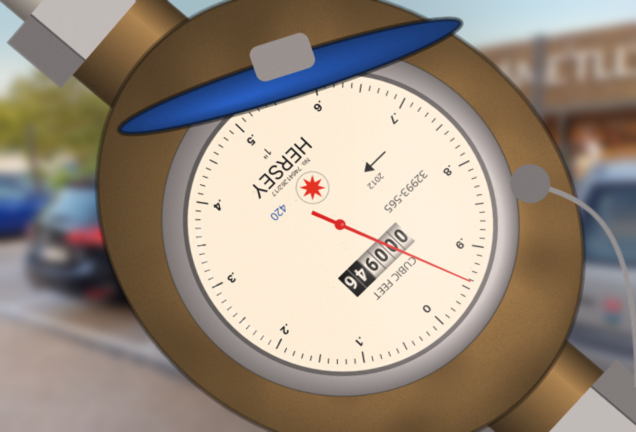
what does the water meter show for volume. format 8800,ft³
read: 945.94,ft³
